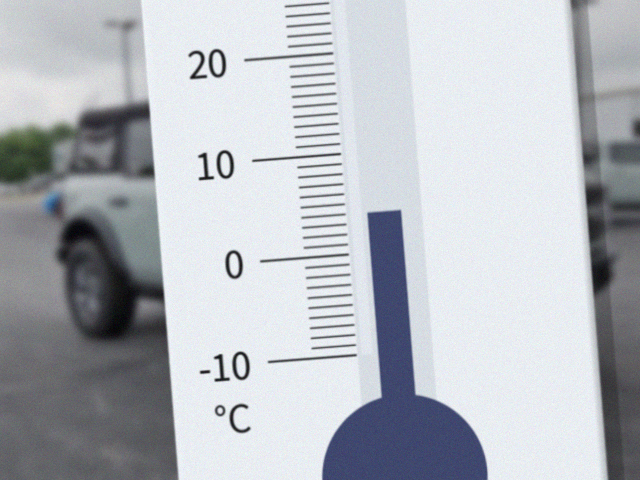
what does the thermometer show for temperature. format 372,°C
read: 4,°C
